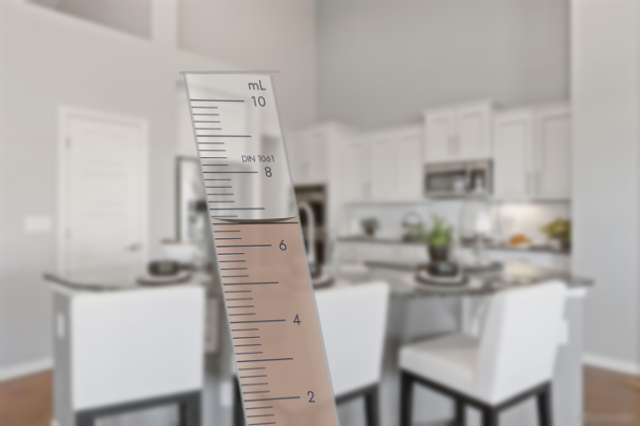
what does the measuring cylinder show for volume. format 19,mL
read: 6.6,mL
